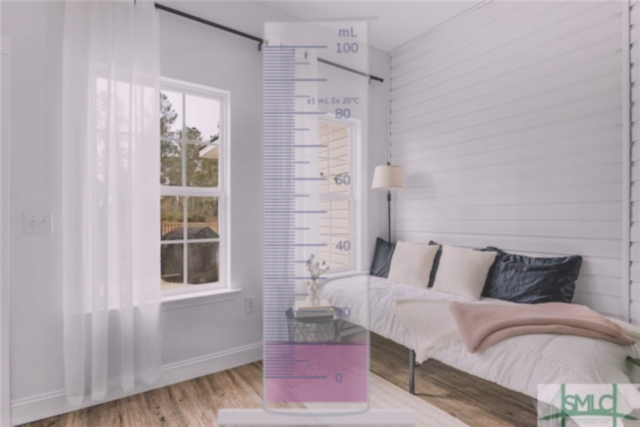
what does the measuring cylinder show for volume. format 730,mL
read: 10,mL
